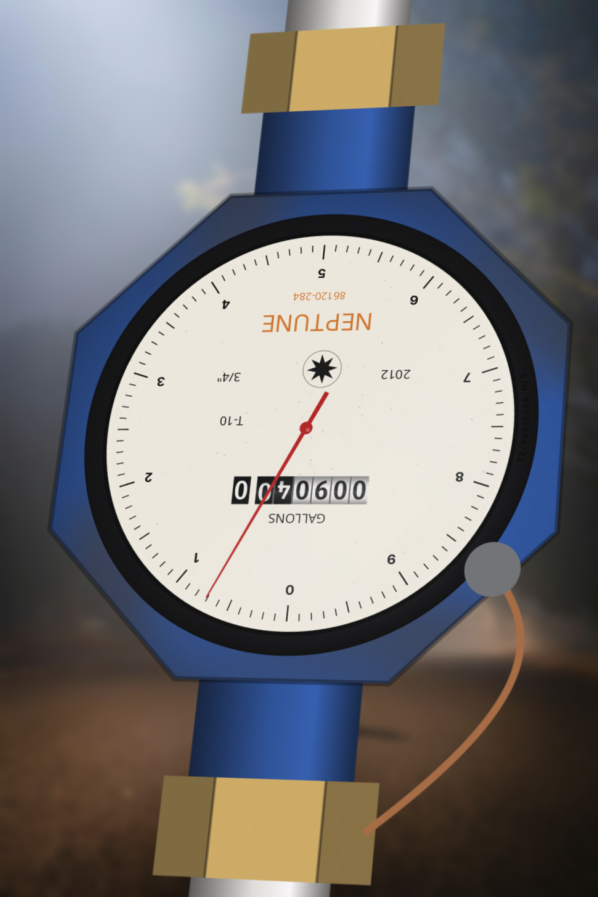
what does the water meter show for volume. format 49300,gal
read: 90400.7,gal
